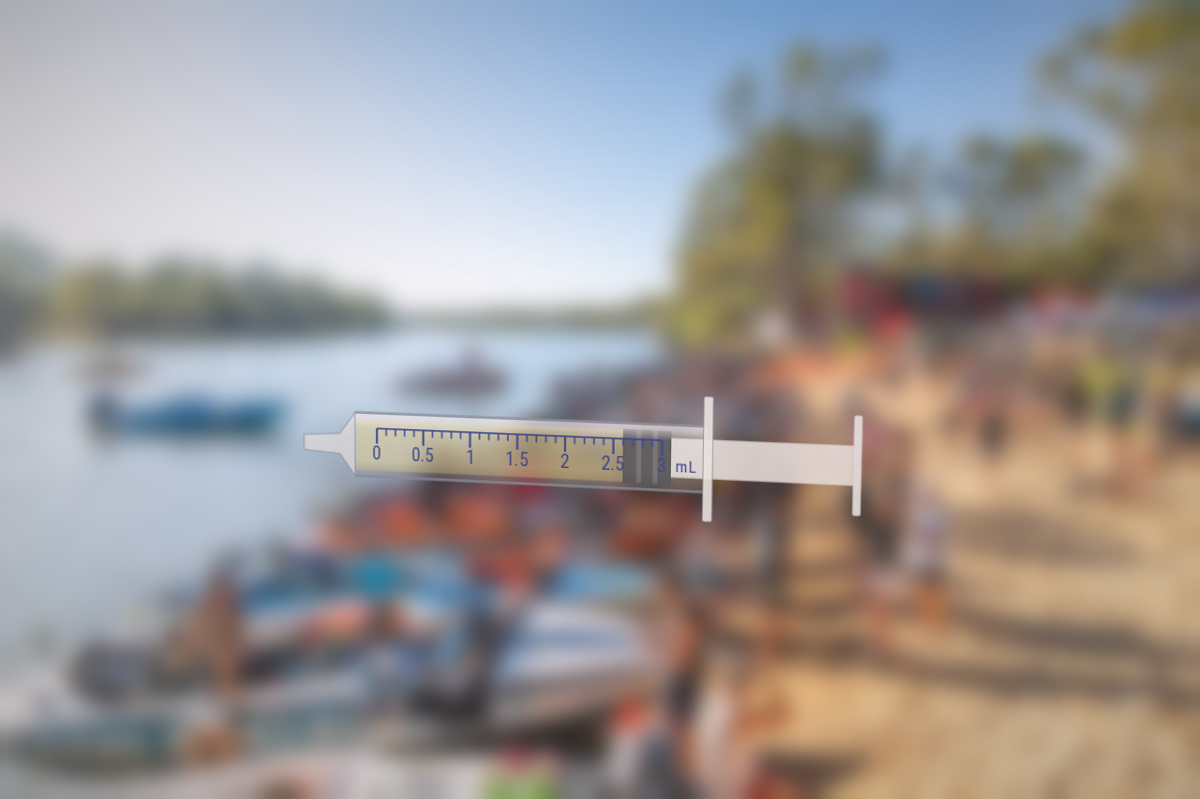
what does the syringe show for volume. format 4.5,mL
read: 2.6,mL
